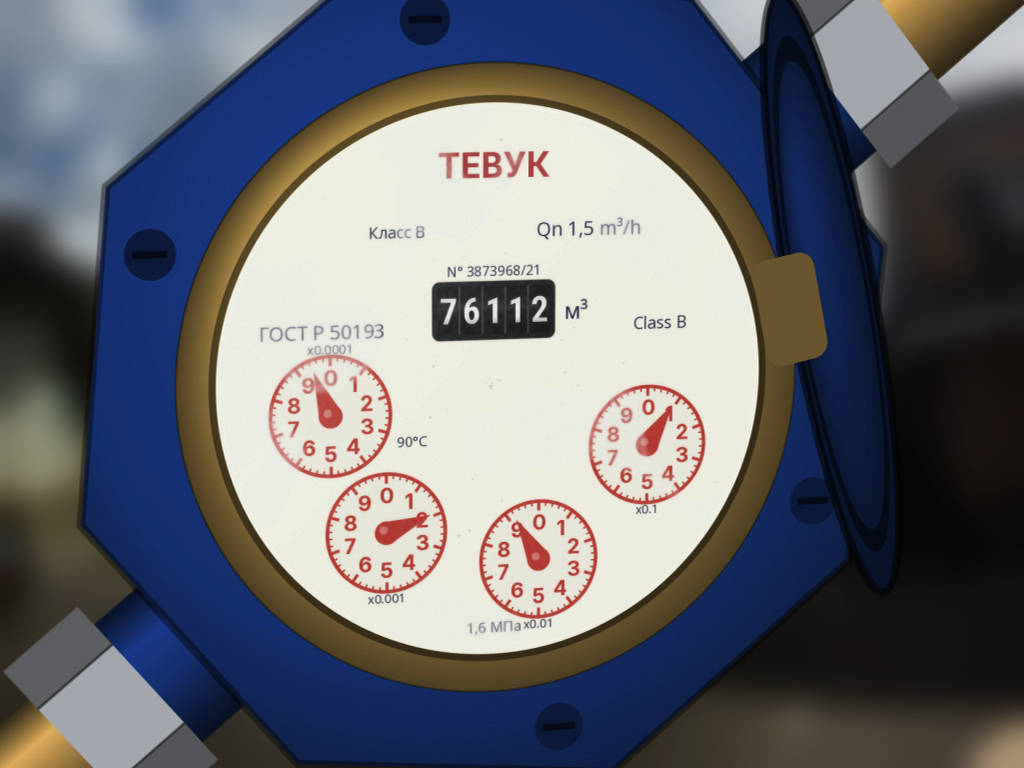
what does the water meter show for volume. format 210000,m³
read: 76112.0919,m³
